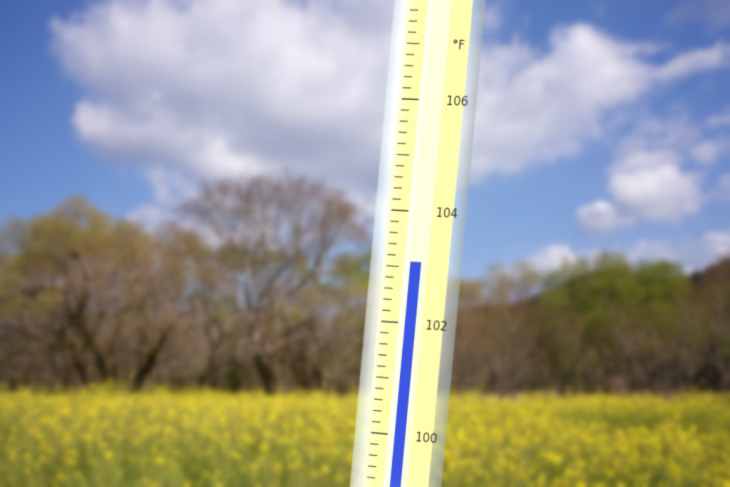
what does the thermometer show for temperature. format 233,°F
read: 103.1,°F
